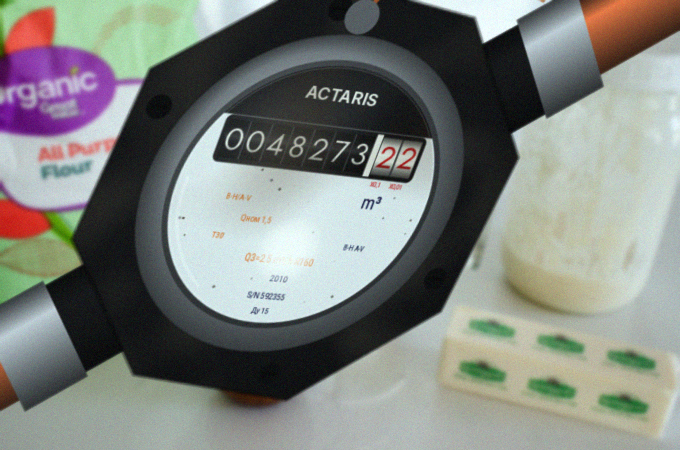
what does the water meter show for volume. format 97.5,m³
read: 48273.22,m³
